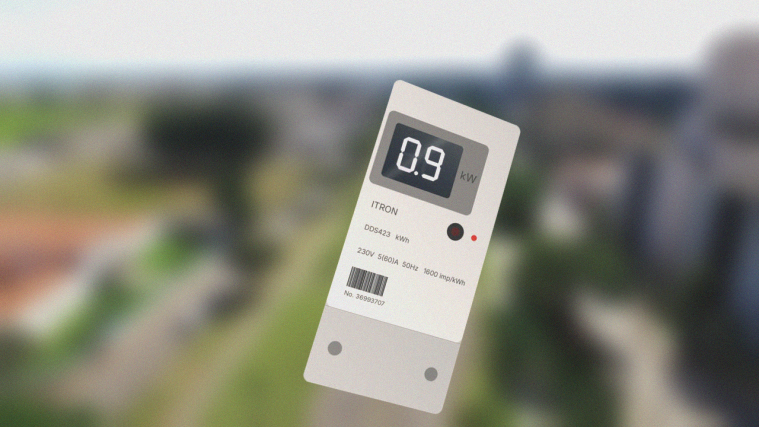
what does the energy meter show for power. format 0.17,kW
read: 0.9,kW
